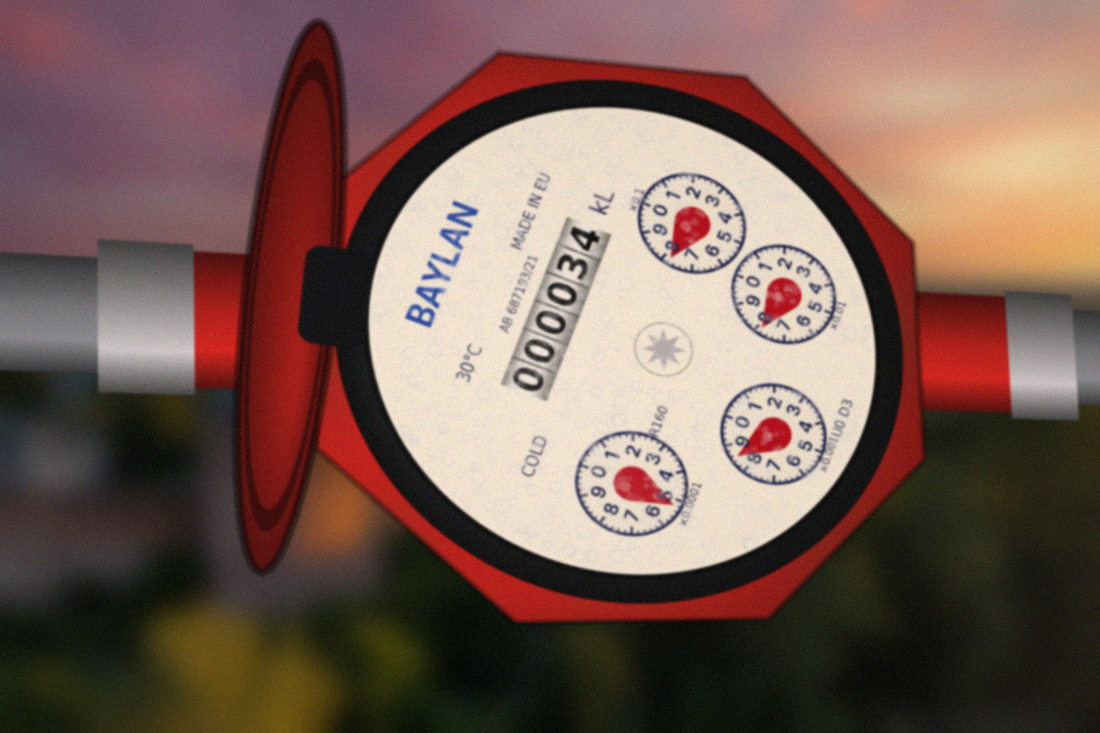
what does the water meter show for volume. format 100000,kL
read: 34.7785,kL
